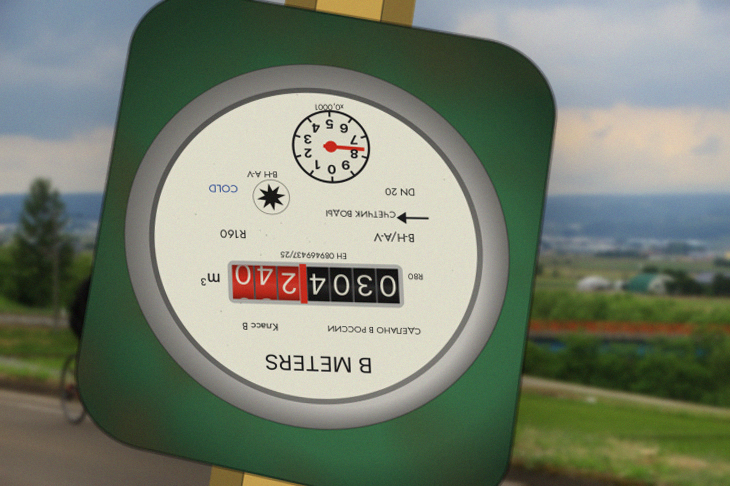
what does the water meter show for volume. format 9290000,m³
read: 304.2397,m³
